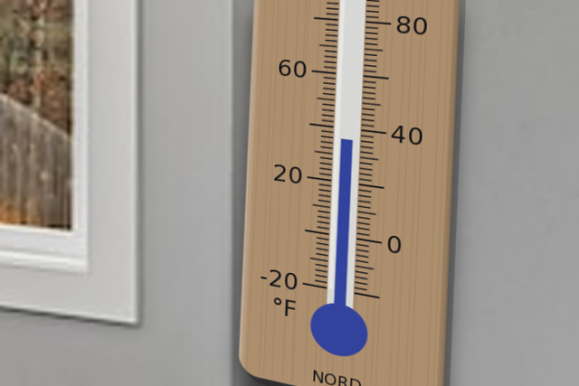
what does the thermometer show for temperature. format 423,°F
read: 36,°F
